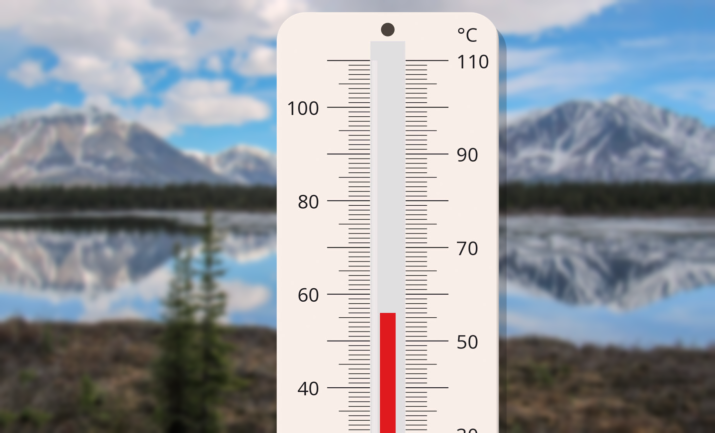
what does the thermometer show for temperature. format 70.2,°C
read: 56,°C
